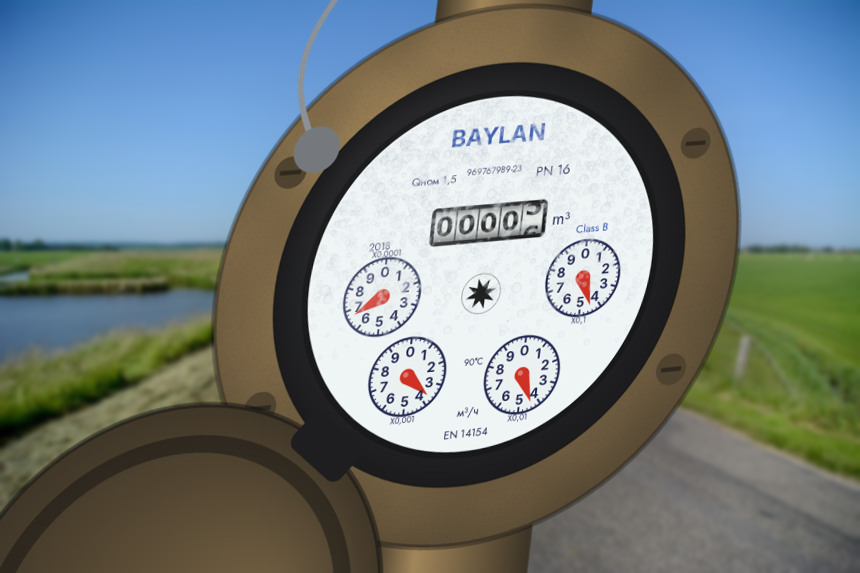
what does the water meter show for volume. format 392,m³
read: 5.4436,m³
